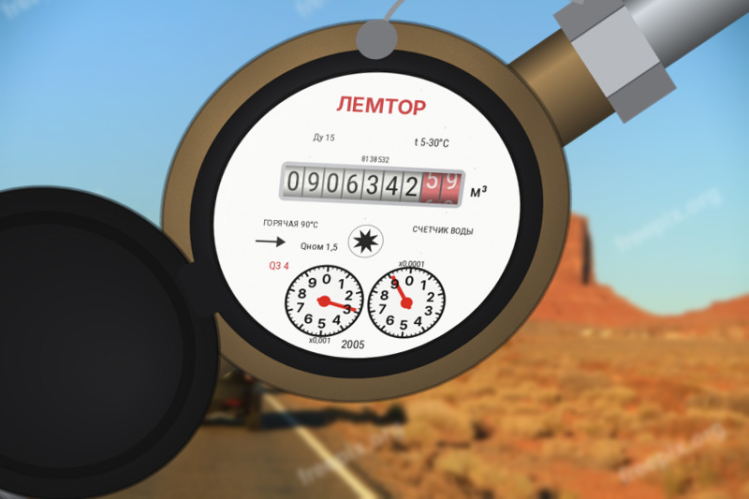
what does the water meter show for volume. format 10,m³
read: 906342.5929,m³
